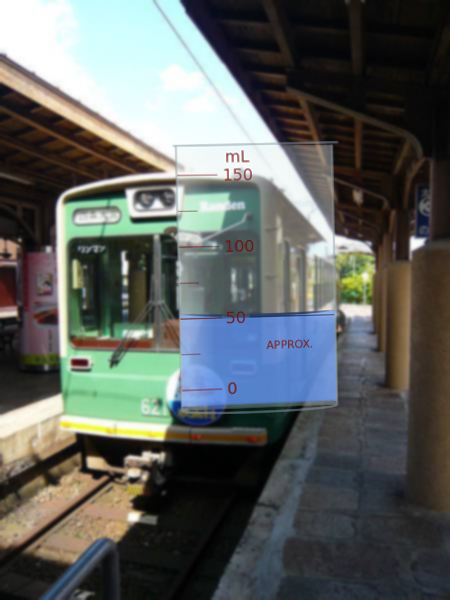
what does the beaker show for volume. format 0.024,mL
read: 50,mL
